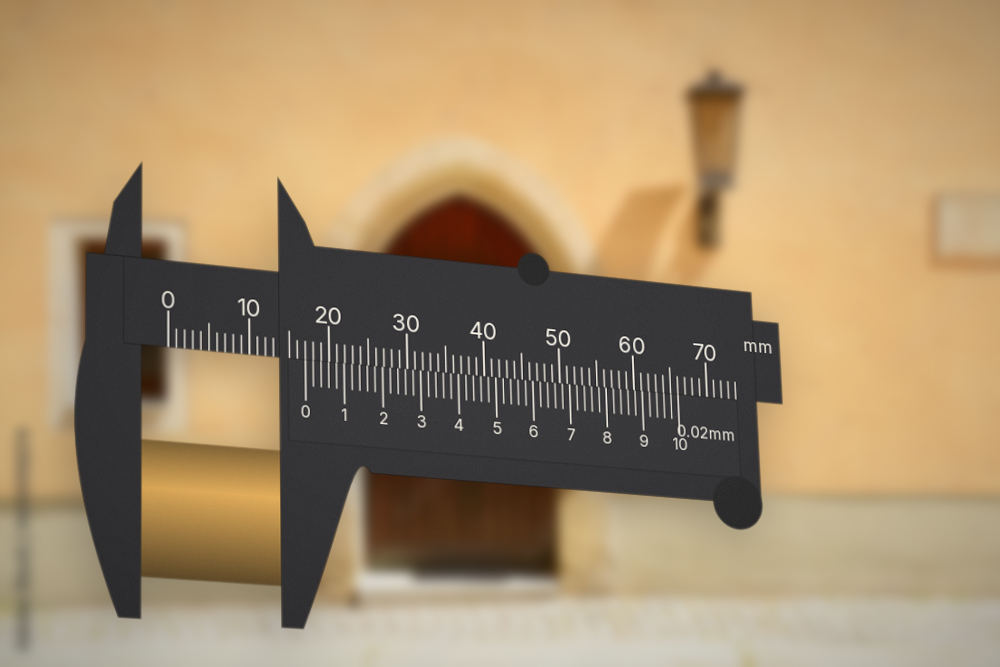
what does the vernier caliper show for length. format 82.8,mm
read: 17.0,mm
